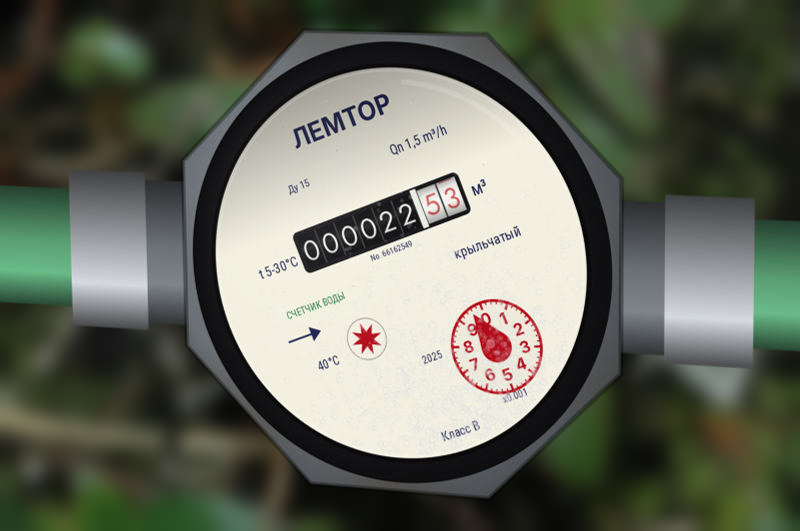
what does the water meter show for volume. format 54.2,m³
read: 22.529,m³
